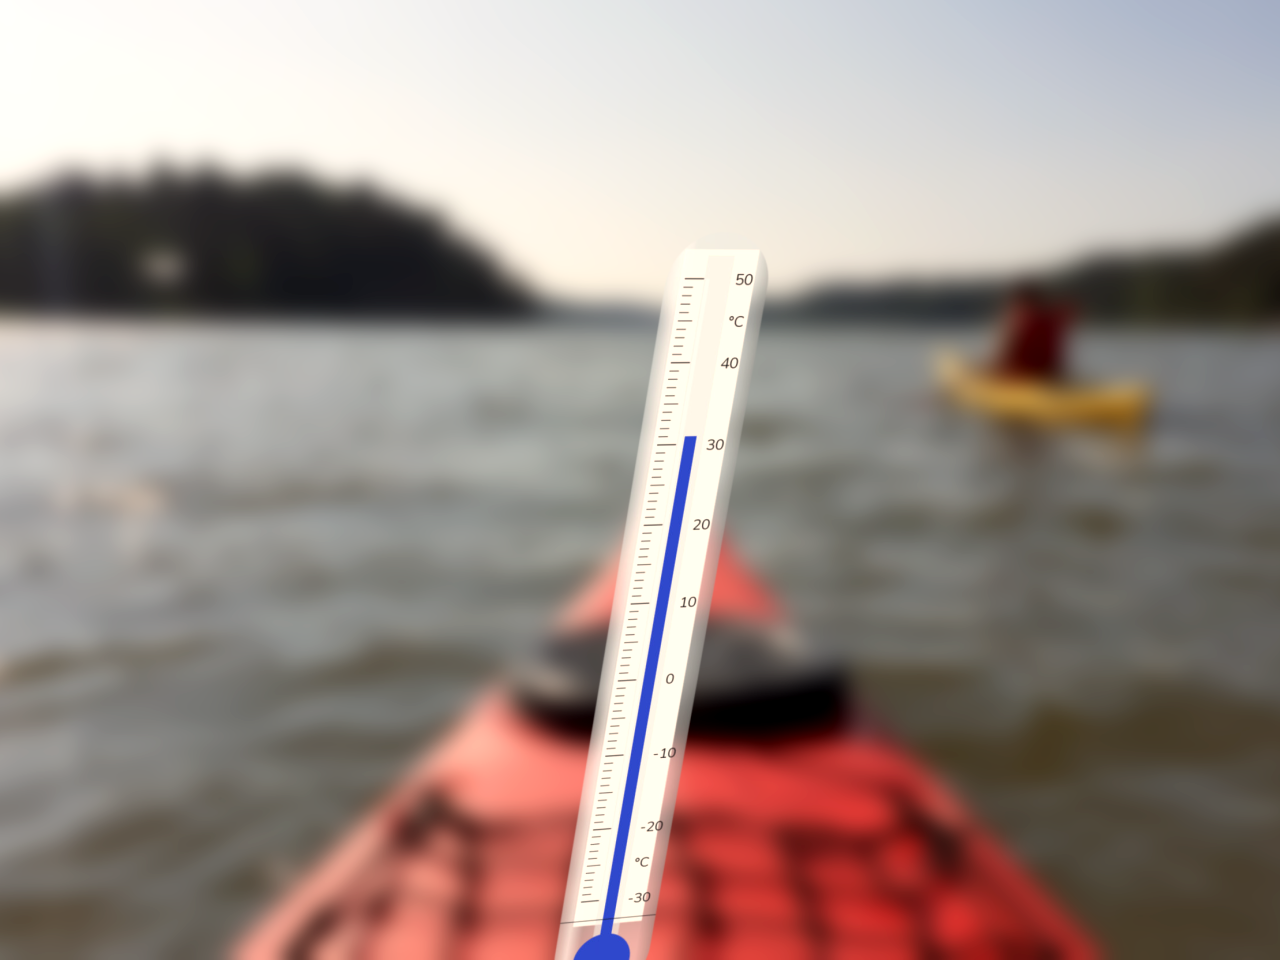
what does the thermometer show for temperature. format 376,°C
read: 31,°C
